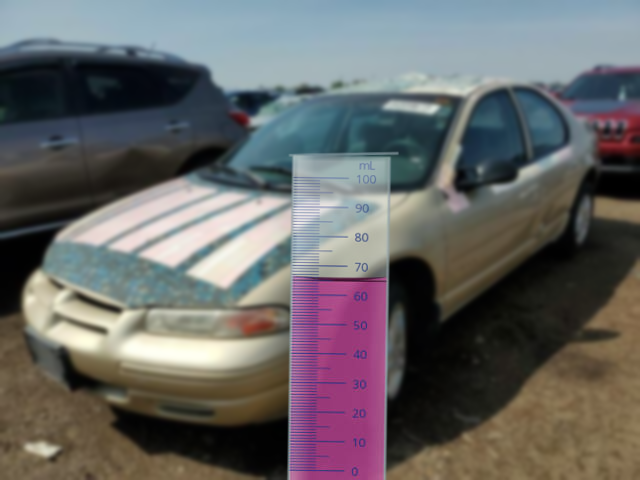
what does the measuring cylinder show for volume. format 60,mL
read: 65,mL
